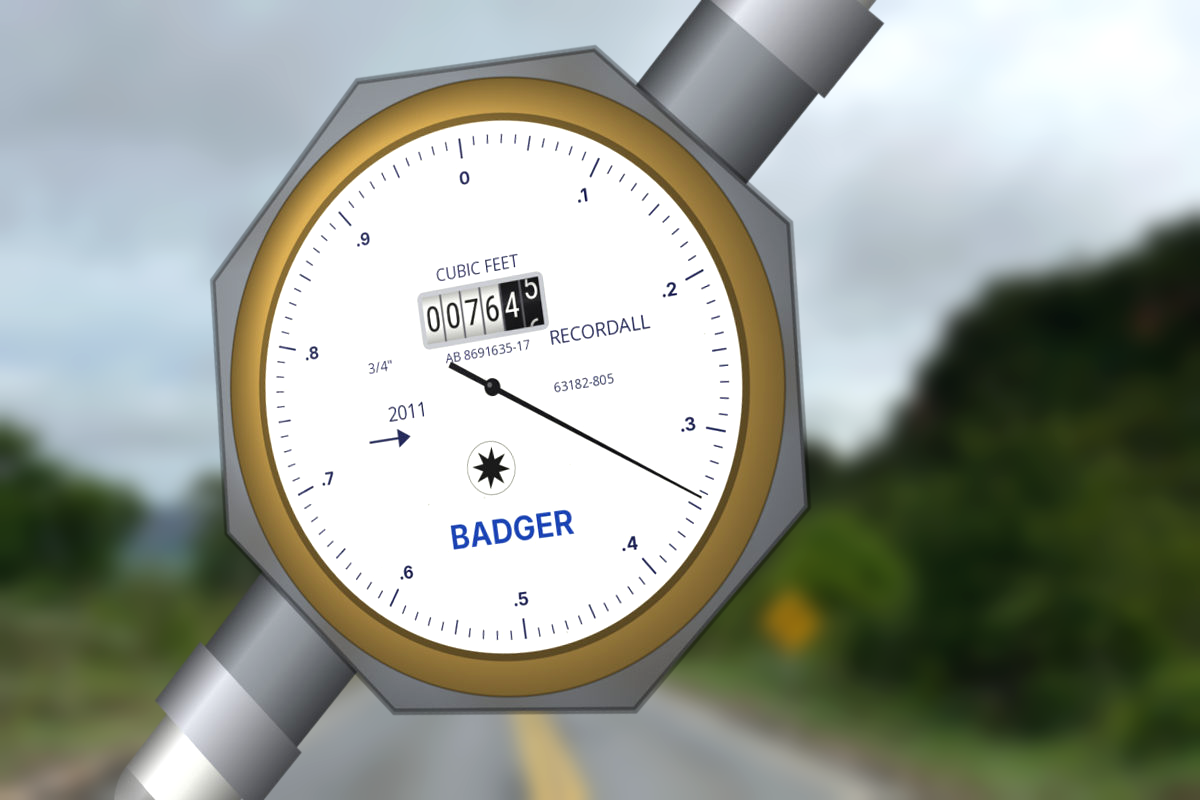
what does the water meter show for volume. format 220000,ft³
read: 7645.34,ft³
